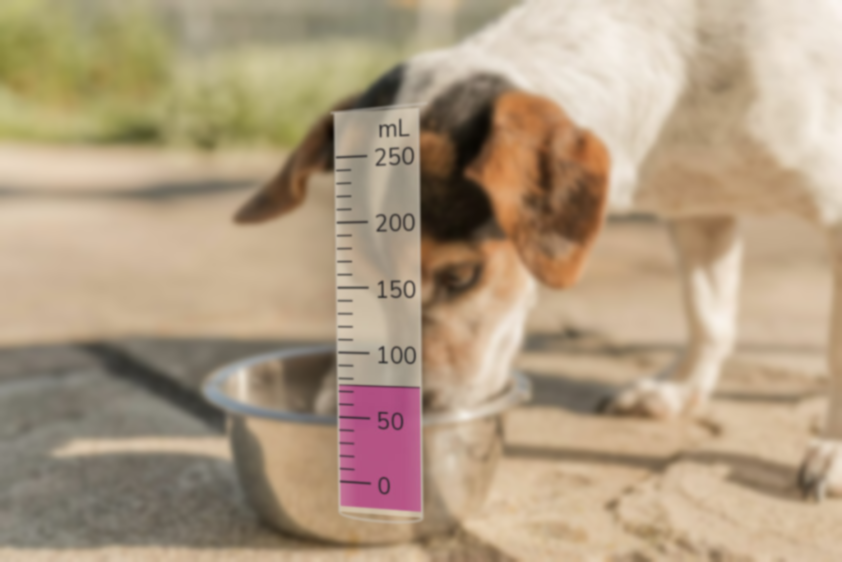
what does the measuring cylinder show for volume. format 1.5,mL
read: 75,mL
